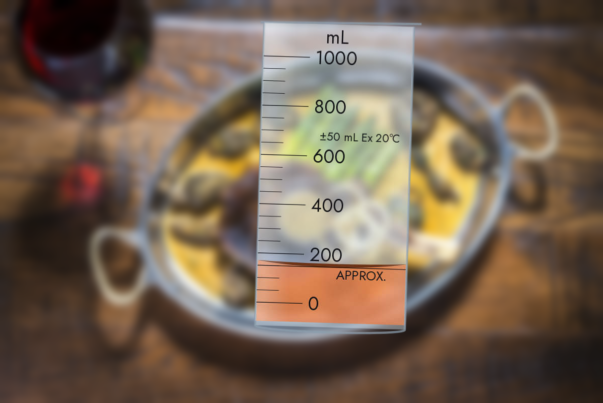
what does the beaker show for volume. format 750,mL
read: 150,mL
